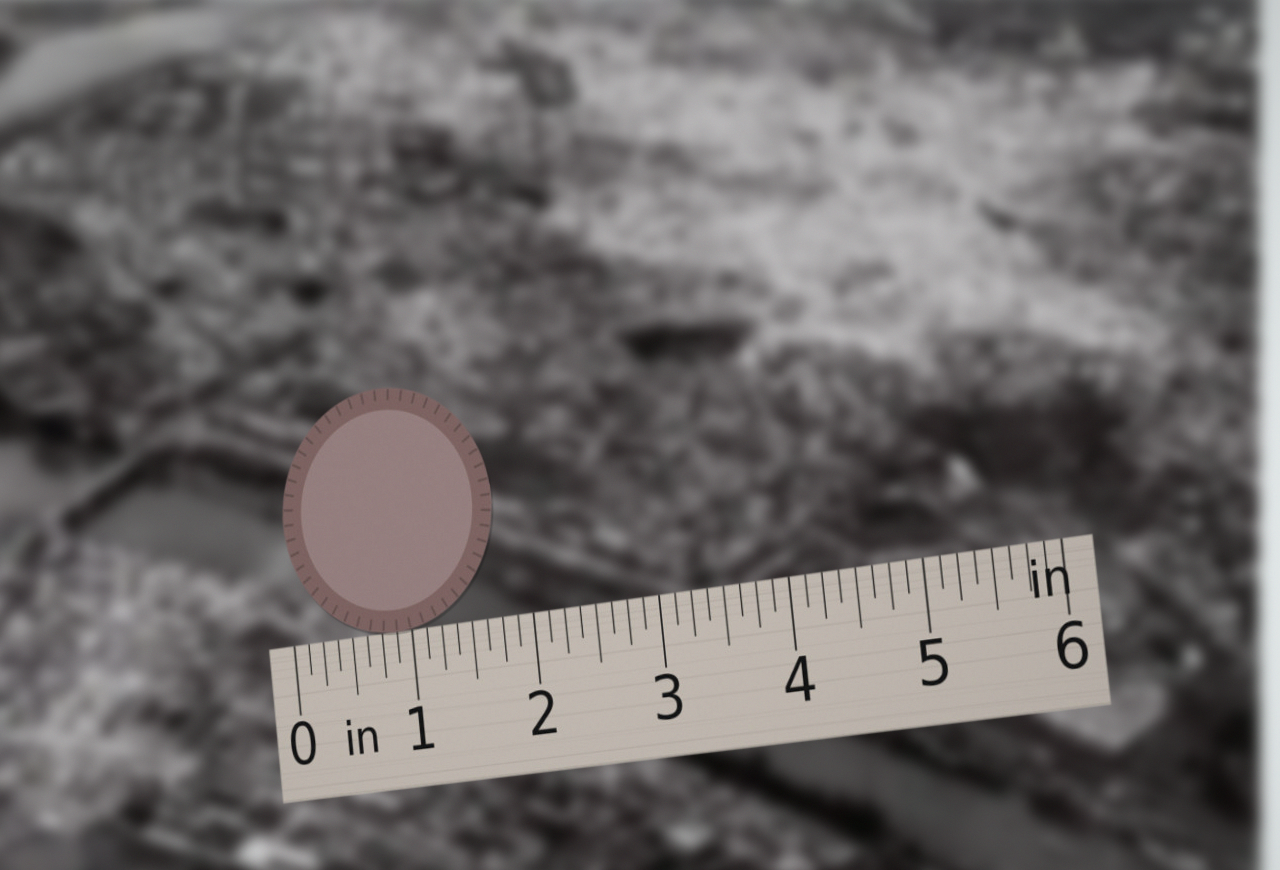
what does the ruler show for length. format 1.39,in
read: 1.75,in
